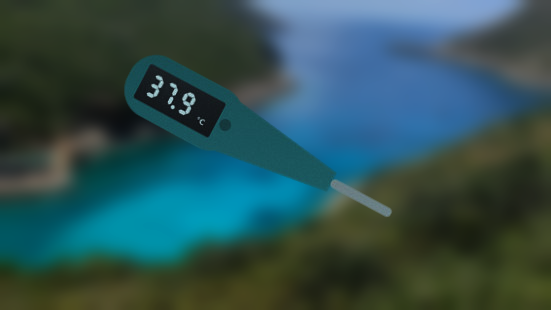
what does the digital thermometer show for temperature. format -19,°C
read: 37.9,°C
